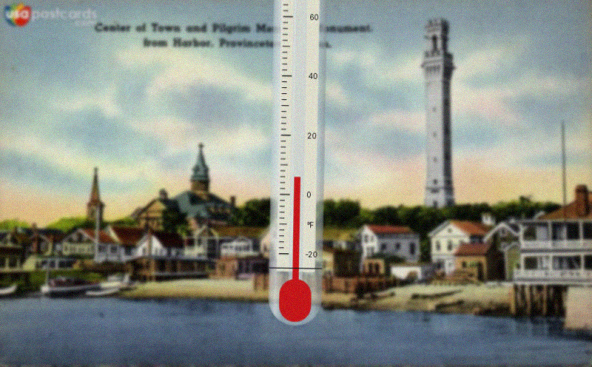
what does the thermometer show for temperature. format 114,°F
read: 6,°F
